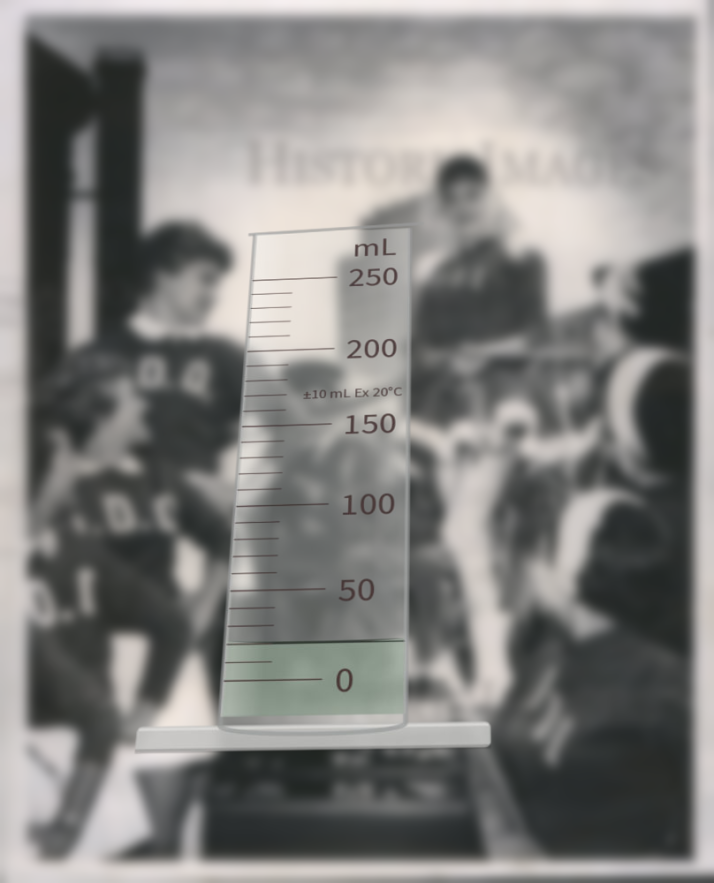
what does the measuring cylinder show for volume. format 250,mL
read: 20,mL
